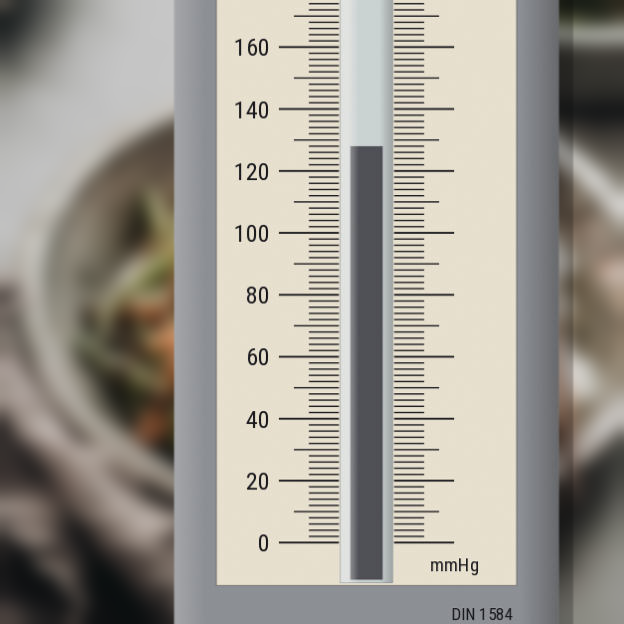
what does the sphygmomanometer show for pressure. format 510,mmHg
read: 128,mmHg
